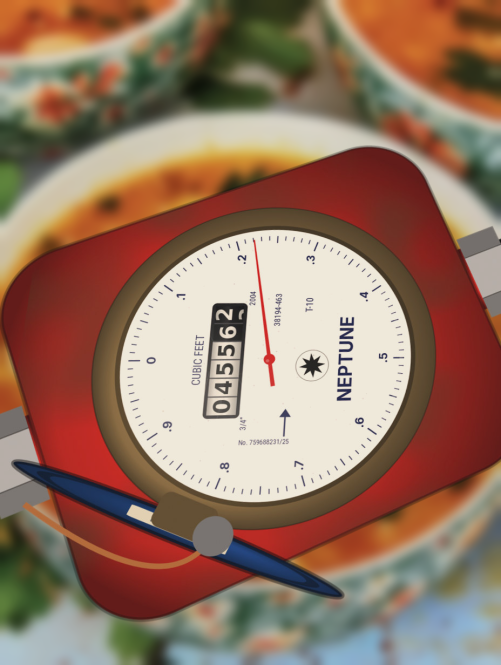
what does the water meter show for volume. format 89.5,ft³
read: 45562.22,ft³
